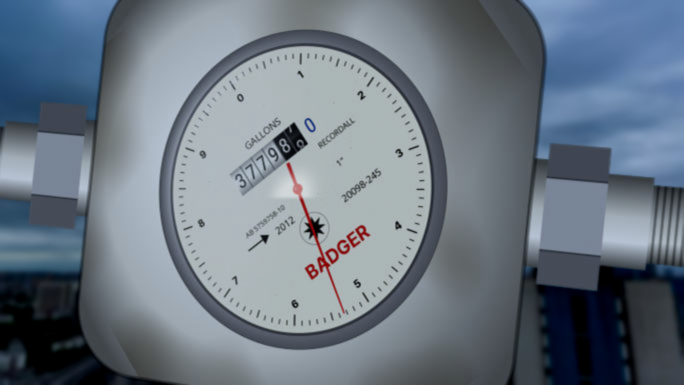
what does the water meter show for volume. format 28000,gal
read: 3779875.3,gal
